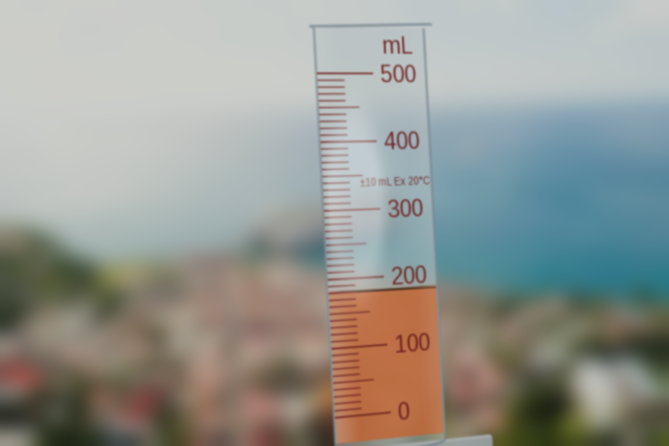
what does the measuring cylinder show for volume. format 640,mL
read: 180,mL
